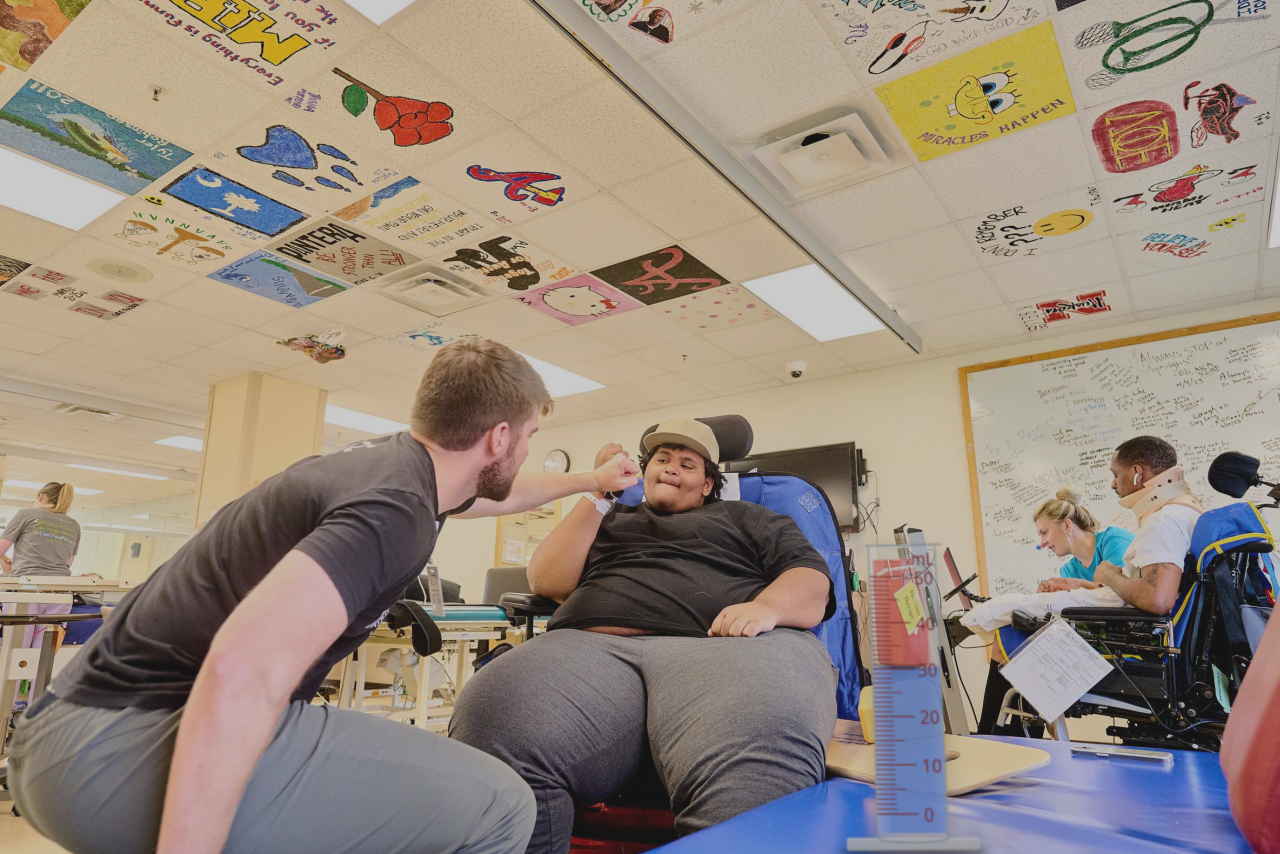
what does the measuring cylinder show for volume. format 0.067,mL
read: 30,mL
